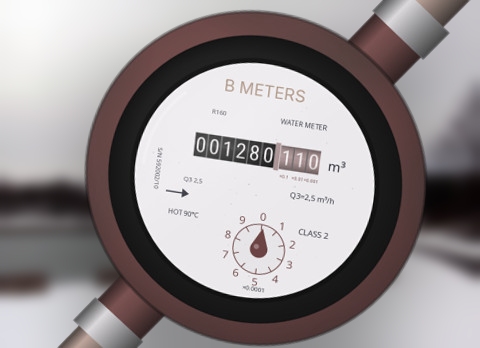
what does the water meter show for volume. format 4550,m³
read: 1280.1100,m³
